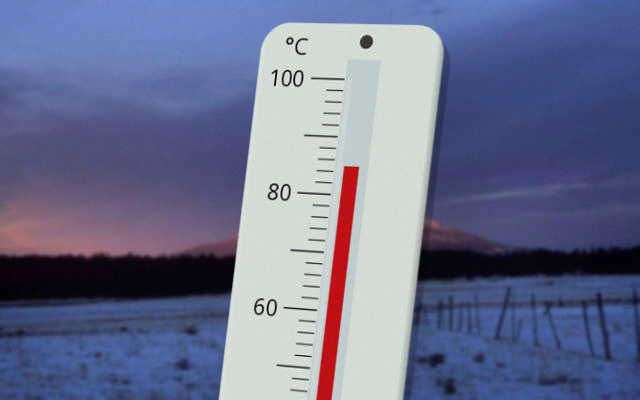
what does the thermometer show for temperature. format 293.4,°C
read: 85,°C
